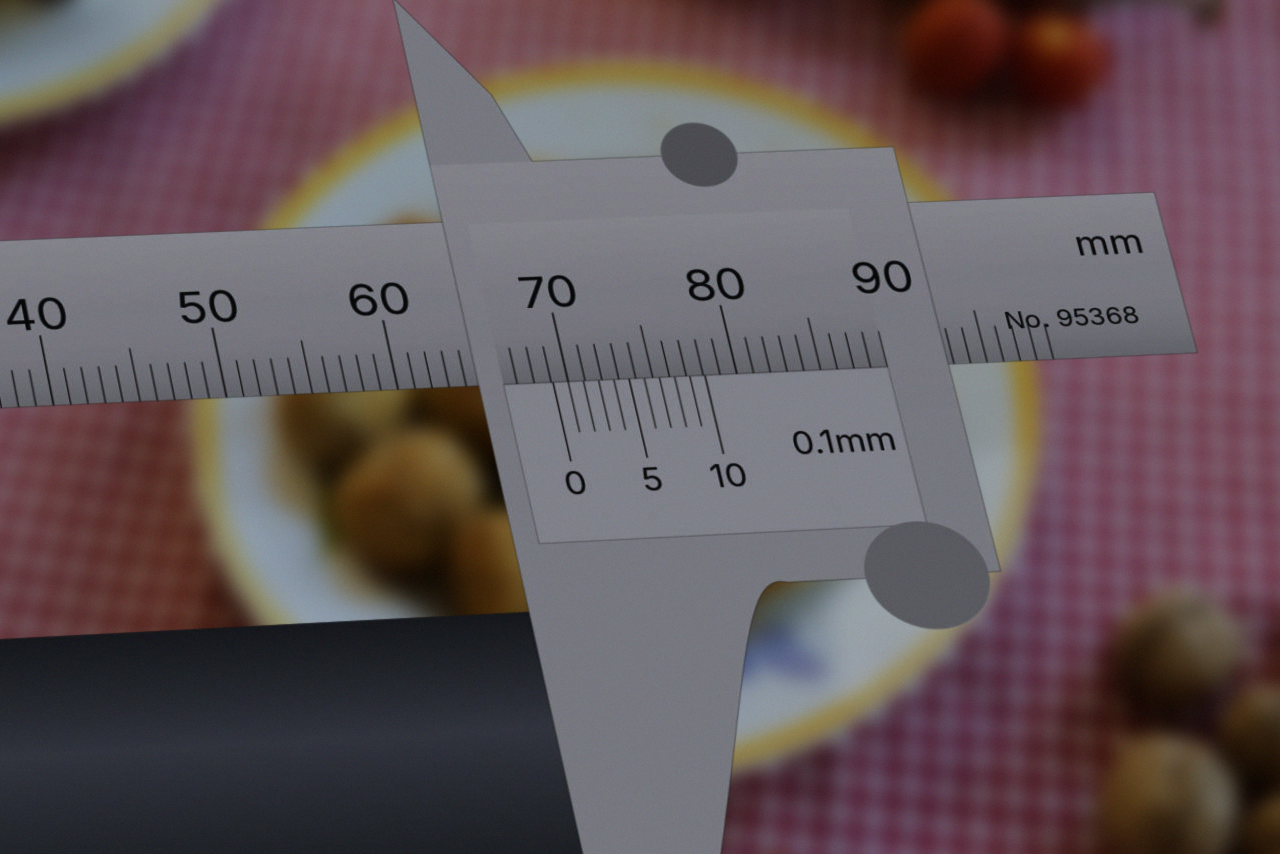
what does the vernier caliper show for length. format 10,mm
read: 69.1,mm
